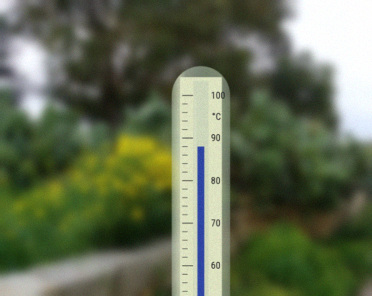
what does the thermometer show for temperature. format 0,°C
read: 88,°C
